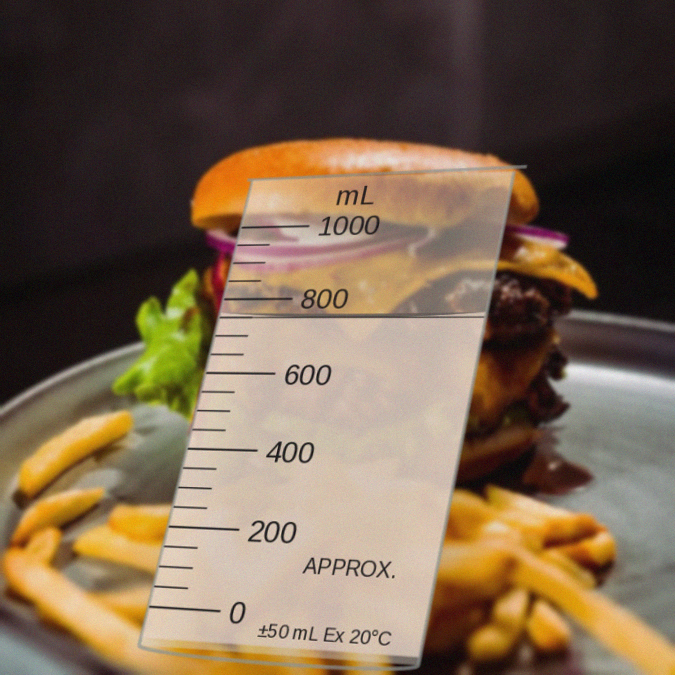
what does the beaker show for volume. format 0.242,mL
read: 750,mL
